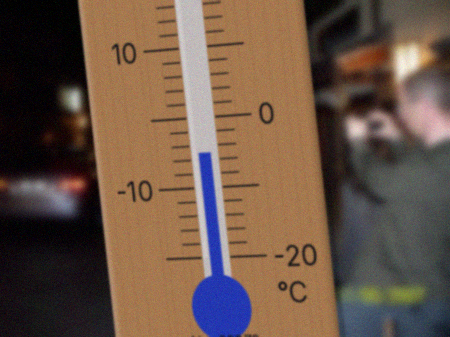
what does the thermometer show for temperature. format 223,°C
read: -5,°C
